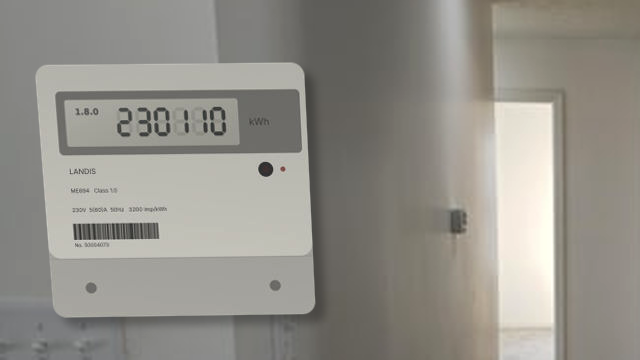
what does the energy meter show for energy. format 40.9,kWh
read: 230110,kWh
